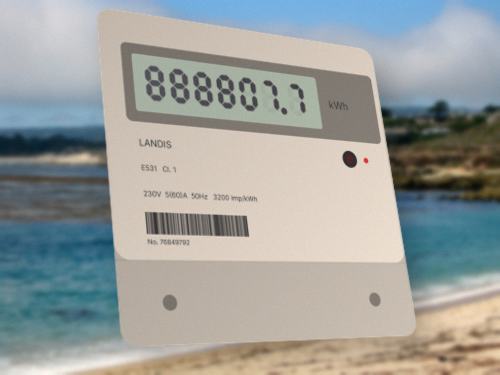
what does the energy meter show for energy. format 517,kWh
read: 888807.7,kWh
